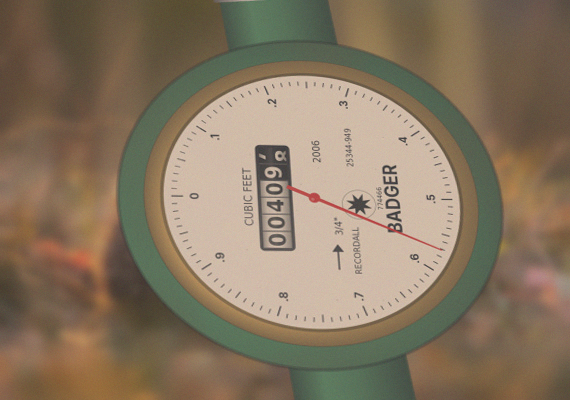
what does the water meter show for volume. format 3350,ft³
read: 4097.57,ft³
